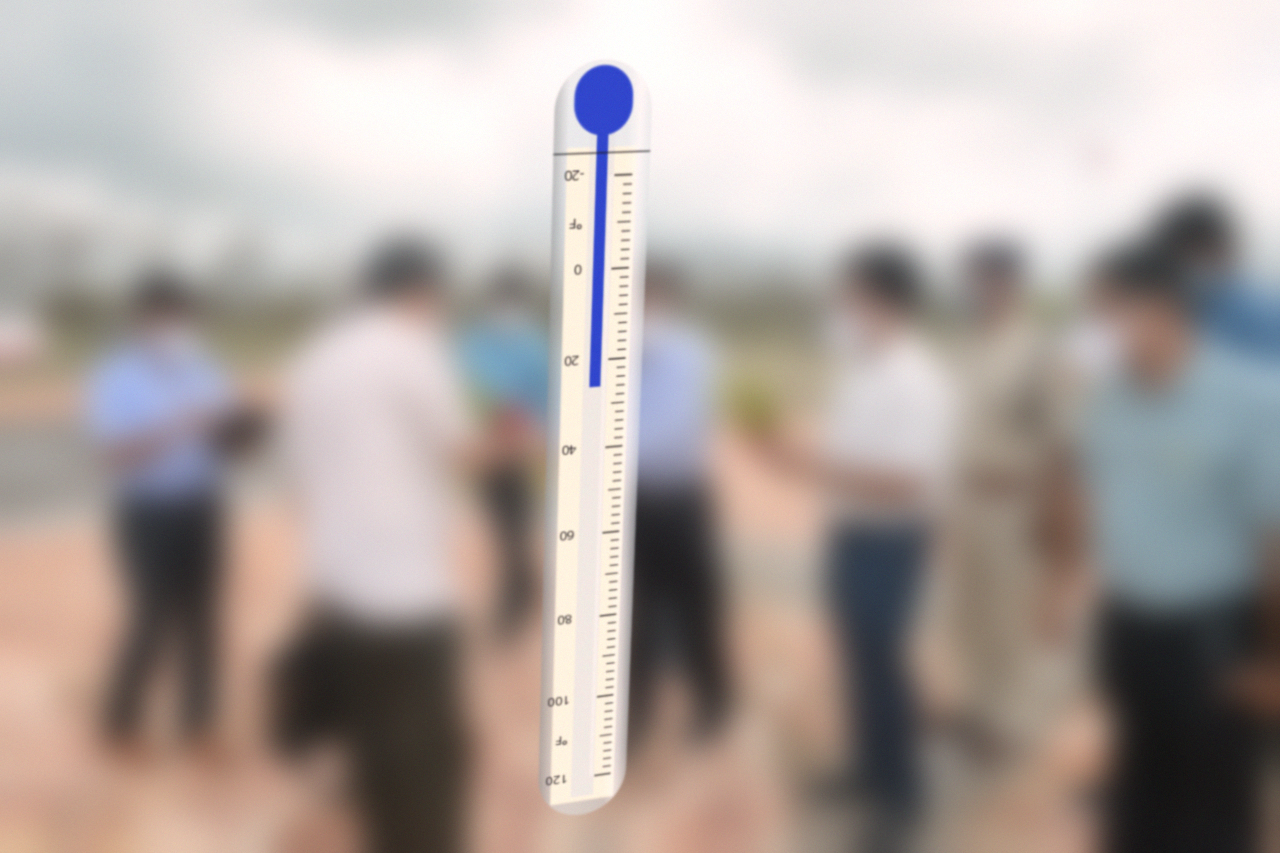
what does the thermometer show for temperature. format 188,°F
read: 26,°F
